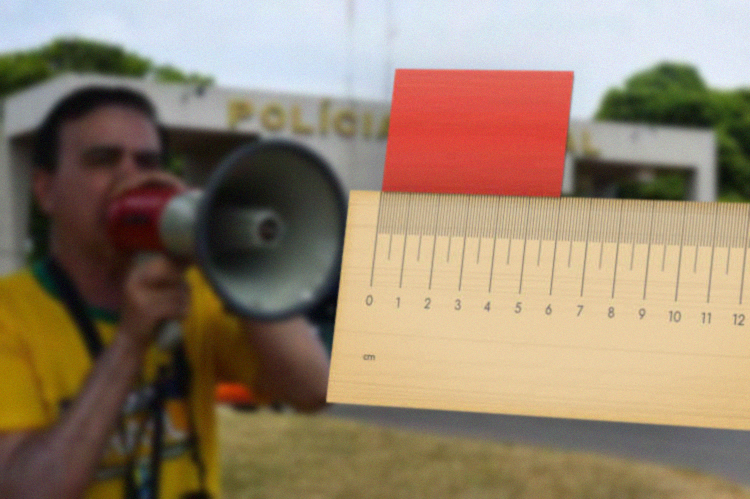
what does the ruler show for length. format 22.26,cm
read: 6,cm
